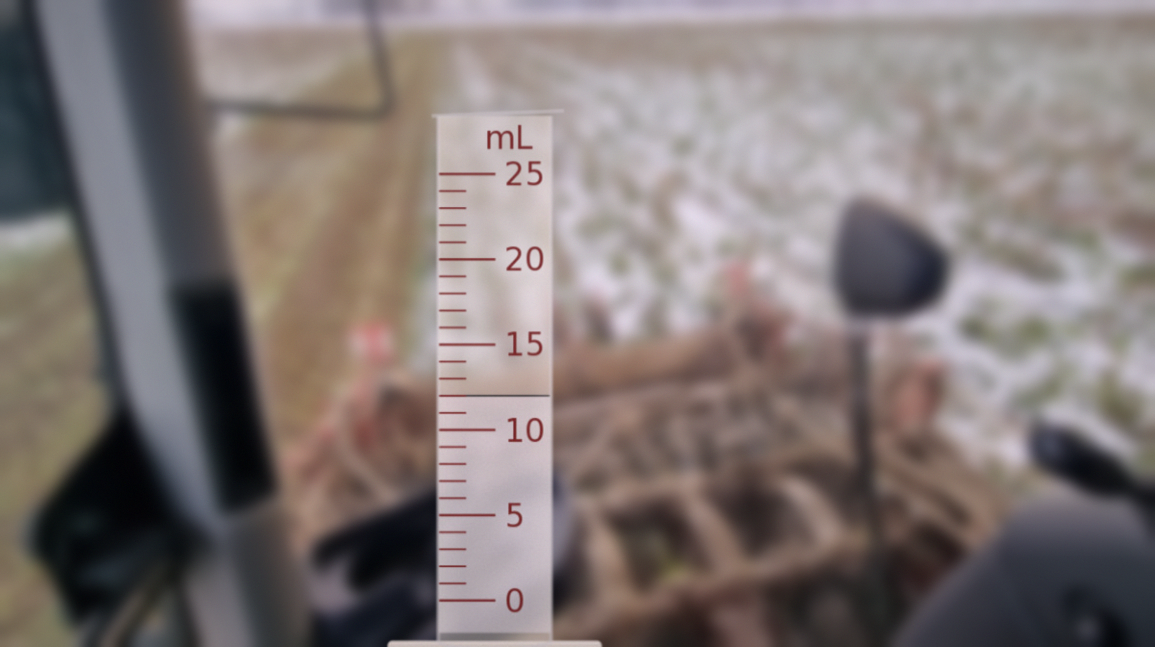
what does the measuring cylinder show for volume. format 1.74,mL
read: 12,mL
